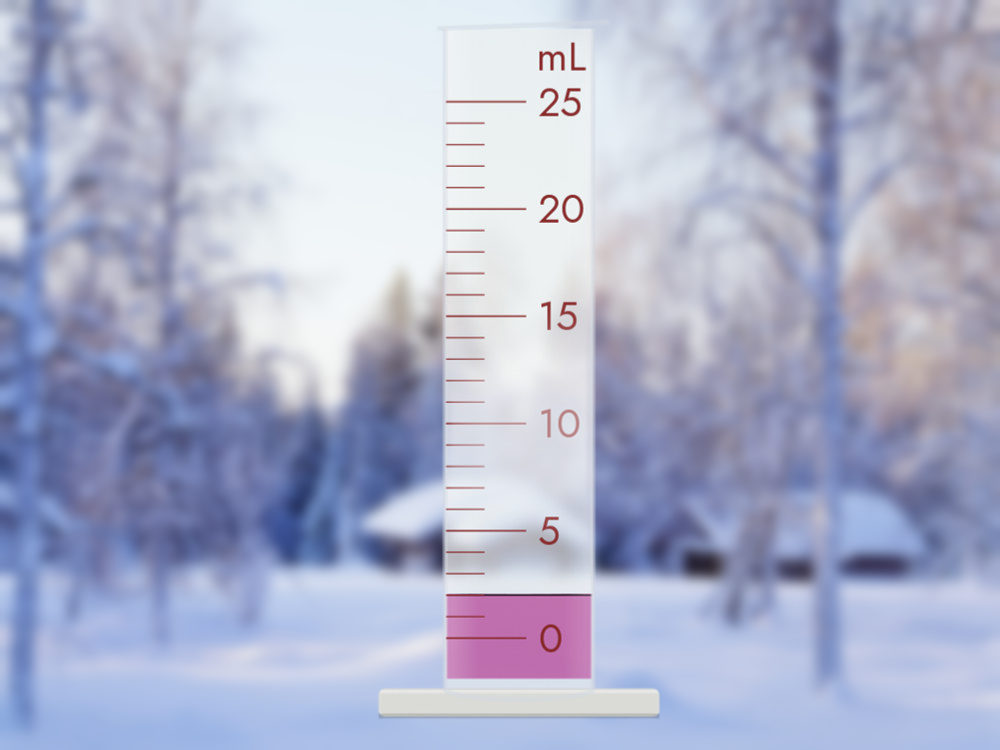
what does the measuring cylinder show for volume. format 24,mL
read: 2,mL
